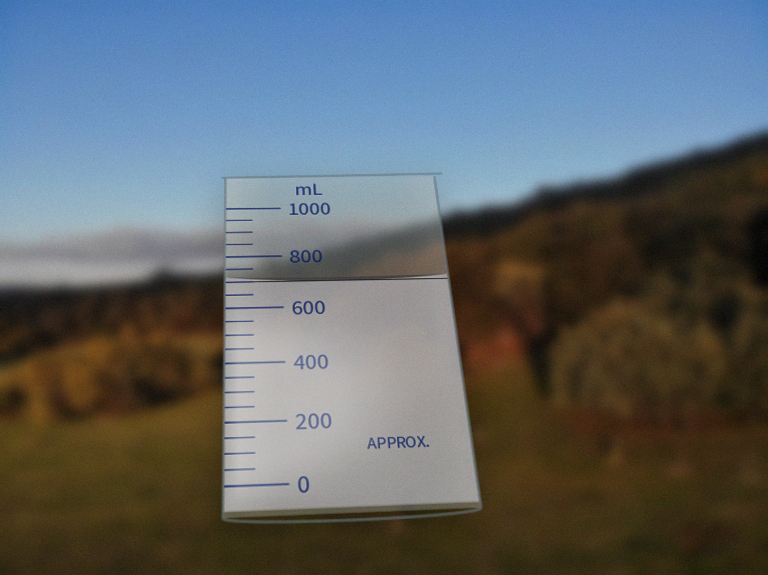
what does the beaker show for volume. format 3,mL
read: 700,mL
